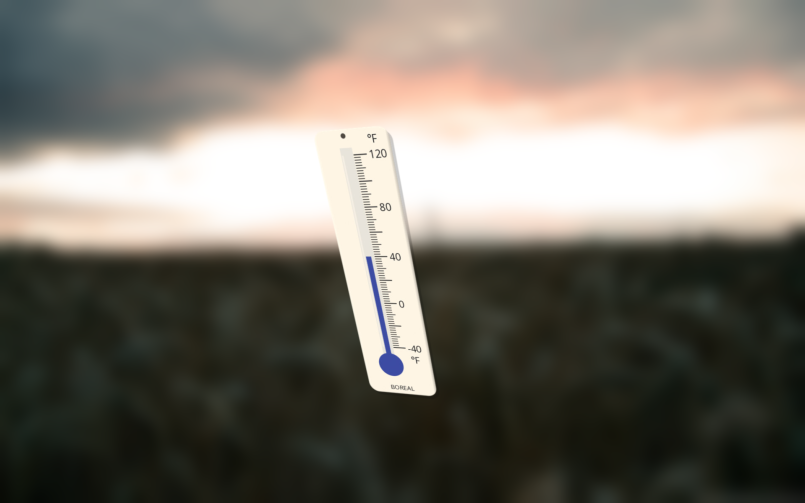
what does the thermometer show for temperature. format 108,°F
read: 40,°F
